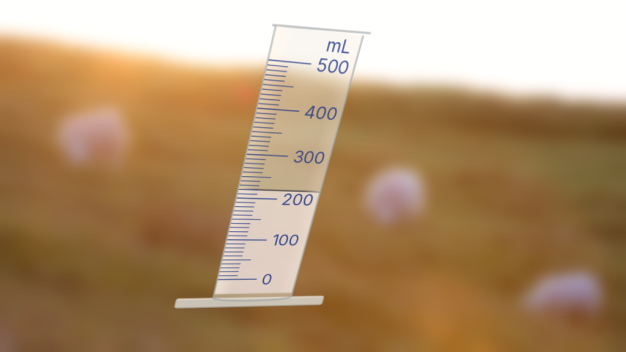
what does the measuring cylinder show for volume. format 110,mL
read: 220,mL
